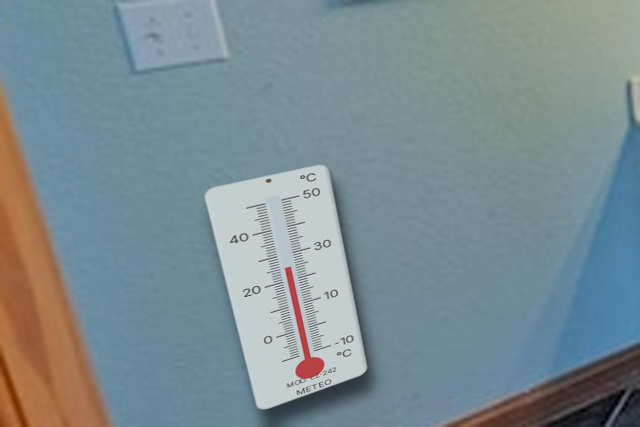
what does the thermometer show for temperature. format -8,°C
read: 25,°C
